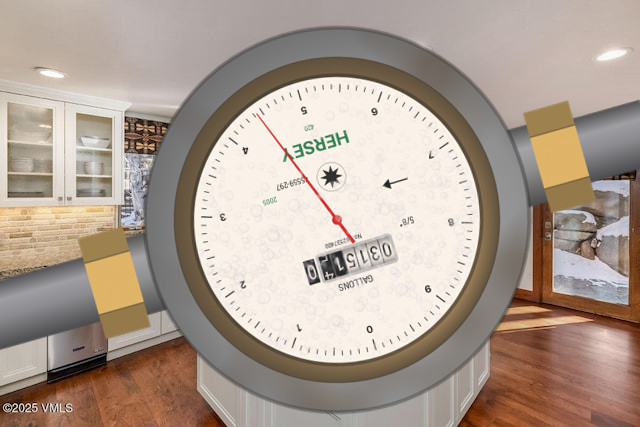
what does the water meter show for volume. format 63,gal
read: 315144.4,gal
